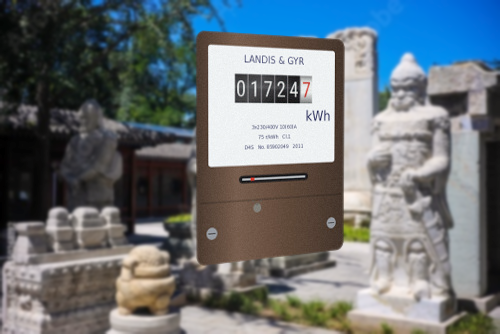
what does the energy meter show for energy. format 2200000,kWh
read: 1724.7,kWh
